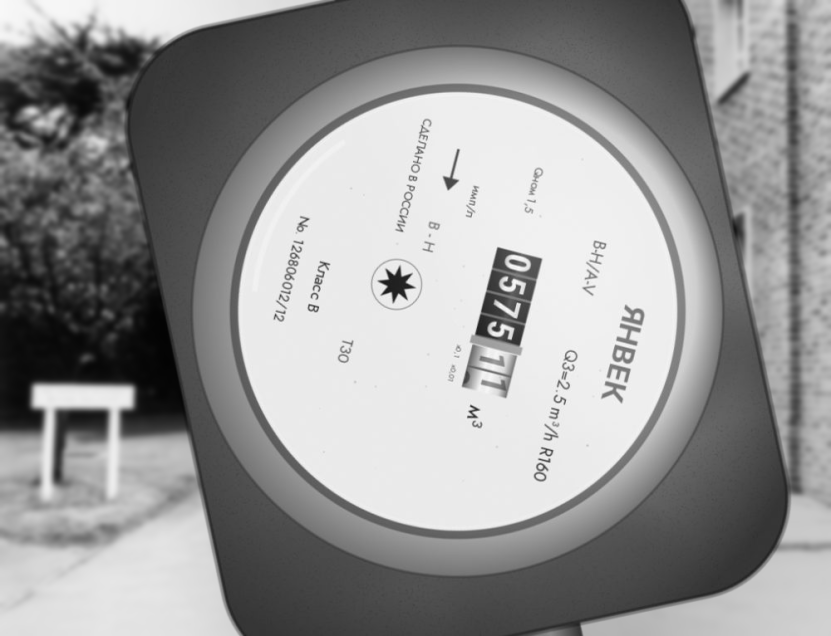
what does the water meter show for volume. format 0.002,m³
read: 575.11,m³
